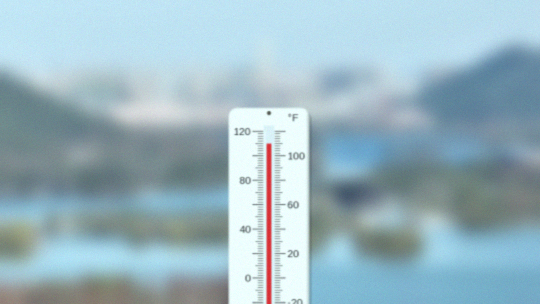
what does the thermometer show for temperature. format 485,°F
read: 110,°F
